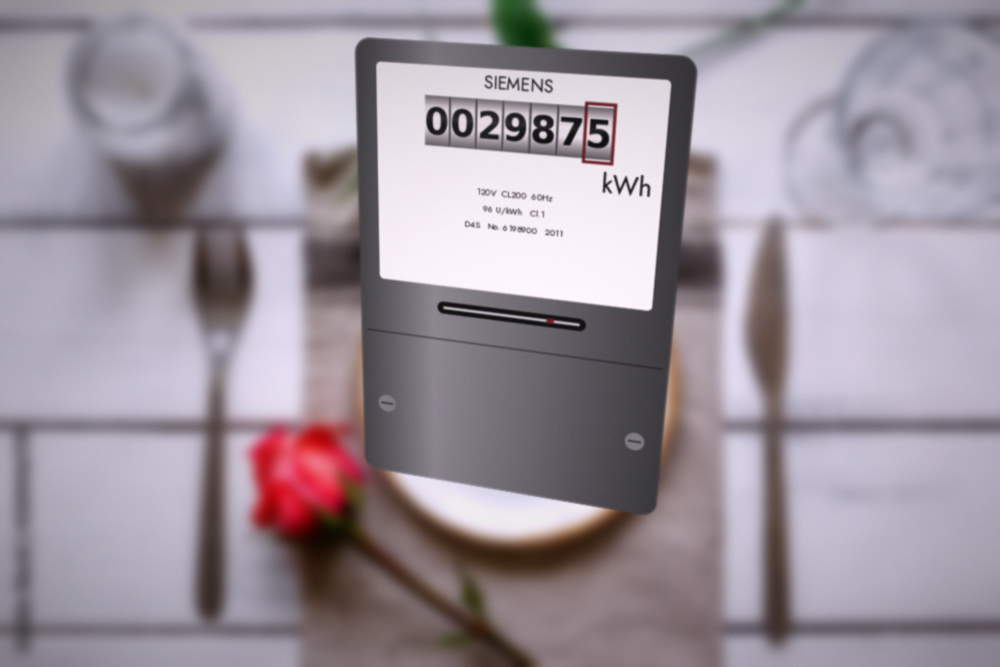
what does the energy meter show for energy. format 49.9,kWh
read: 2987.5,kWh
